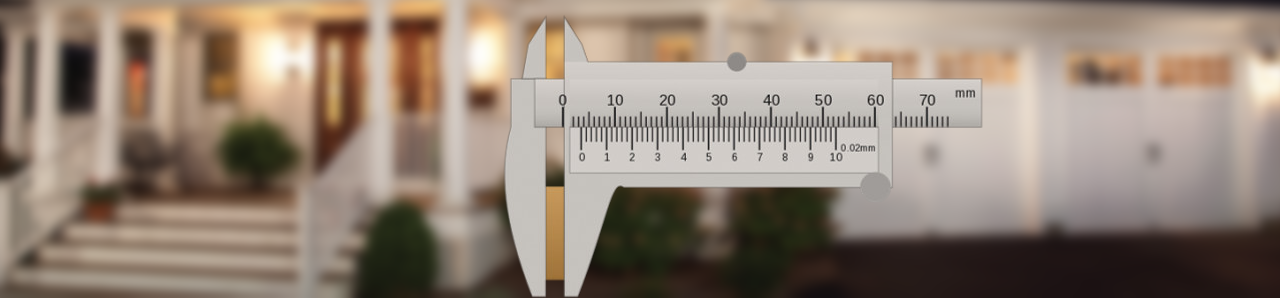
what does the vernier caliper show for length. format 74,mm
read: 3.5,mm
